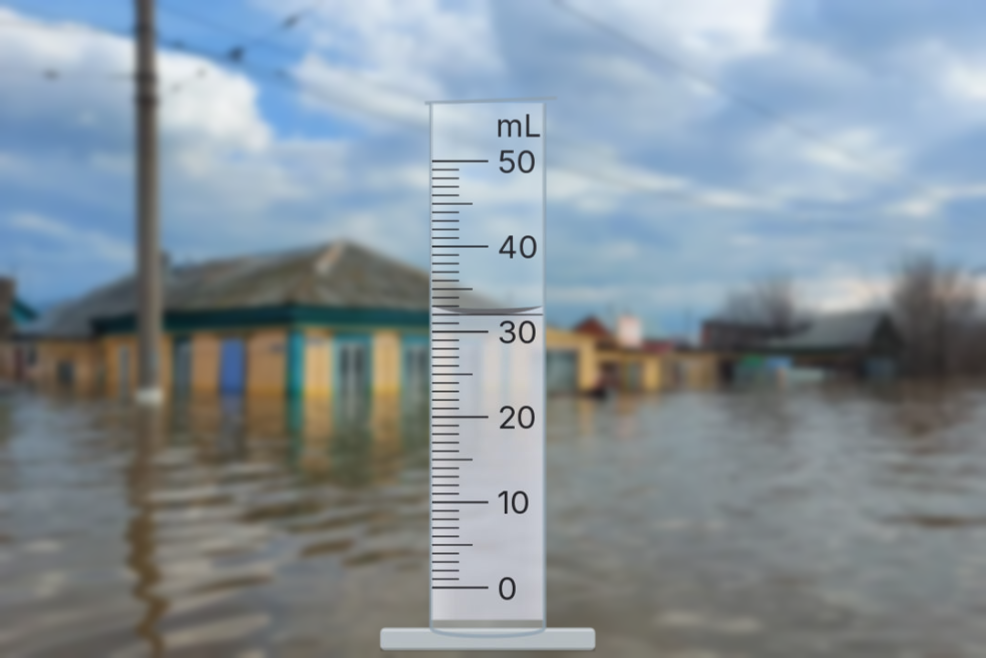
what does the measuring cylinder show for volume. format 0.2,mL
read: 32,mL
